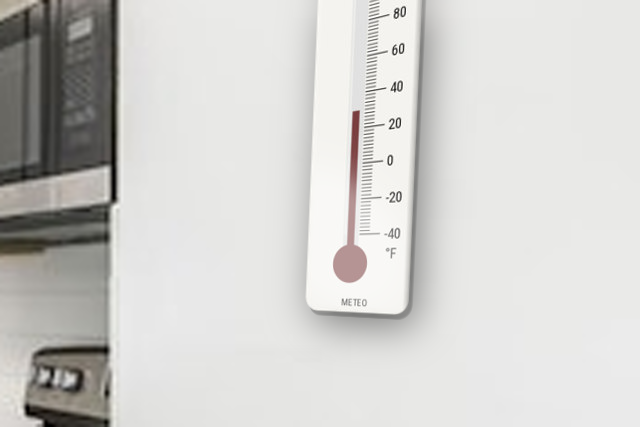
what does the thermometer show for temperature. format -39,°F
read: 30,°F
